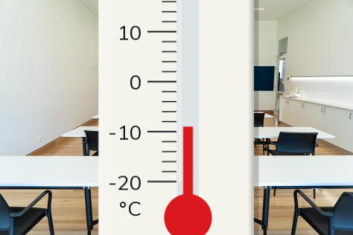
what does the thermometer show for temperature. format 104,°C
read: -9,°C
